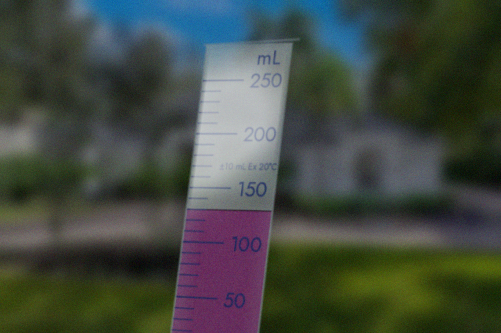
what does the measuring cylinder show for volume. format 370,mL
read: 130,mL
